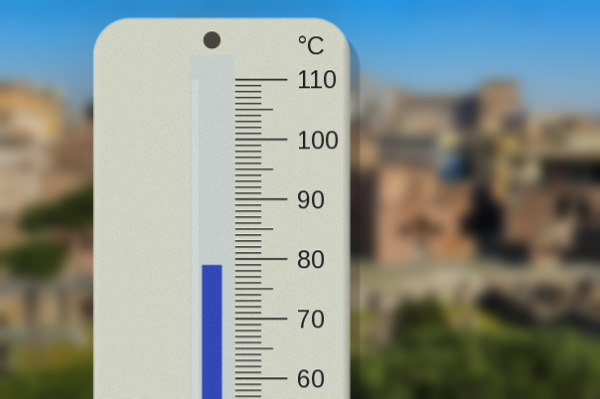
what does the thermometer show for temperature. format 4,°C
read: 79,°C
